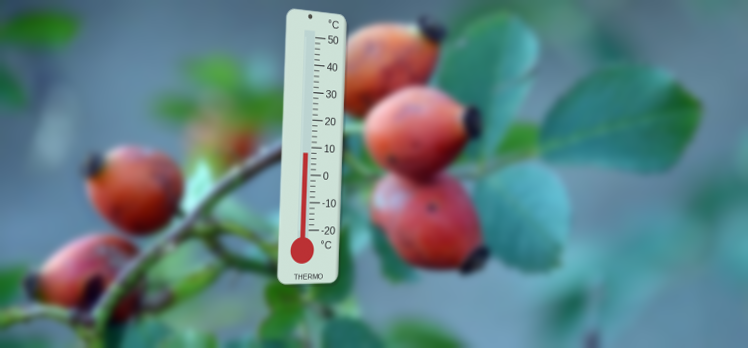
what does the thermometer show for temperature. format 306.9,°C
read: 8,°C
